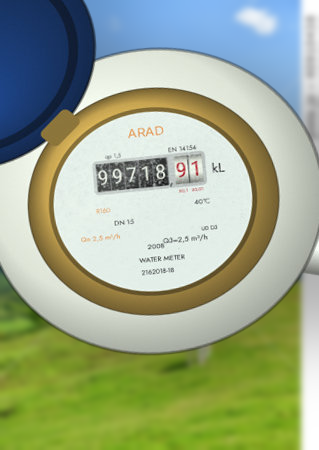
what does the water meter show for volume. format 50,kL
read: 99718.91,kL
